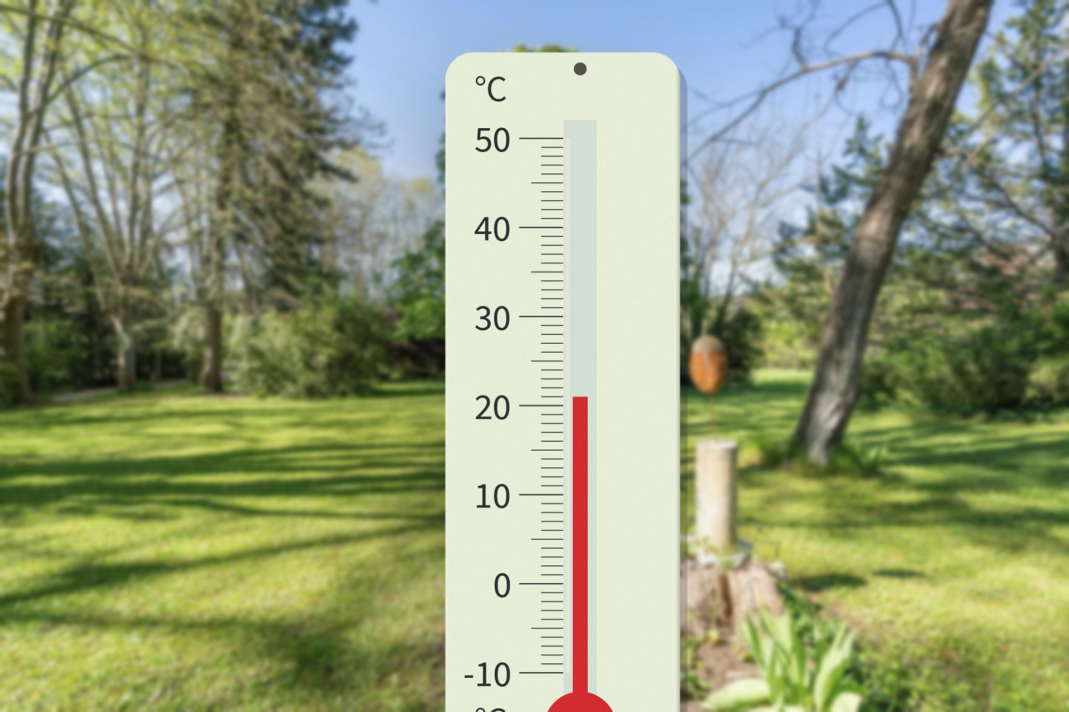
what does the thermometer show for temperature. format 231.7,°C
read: 21,°C
